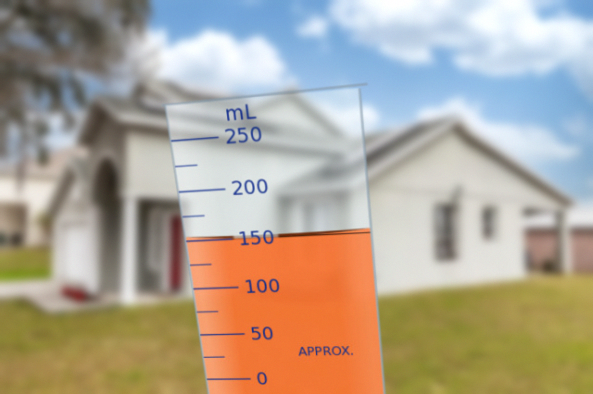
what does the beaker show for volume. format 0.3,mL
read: 150,mL
